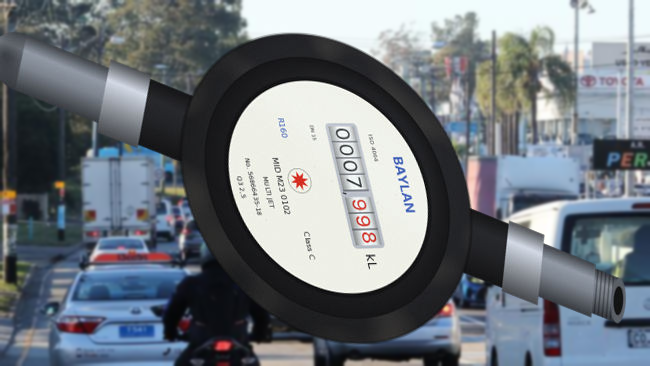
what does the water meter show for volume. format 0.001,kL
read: 7.998,kL
